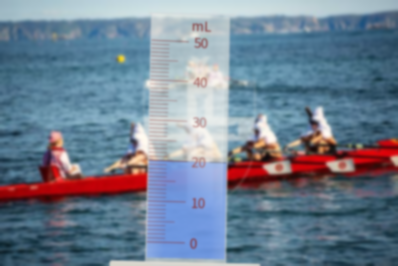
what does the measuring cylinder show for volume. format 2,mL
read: 20,mL
